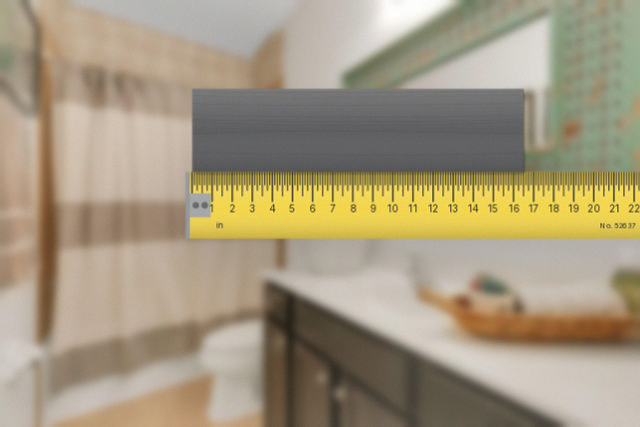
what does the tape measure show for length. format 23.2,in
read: 16.5,in
